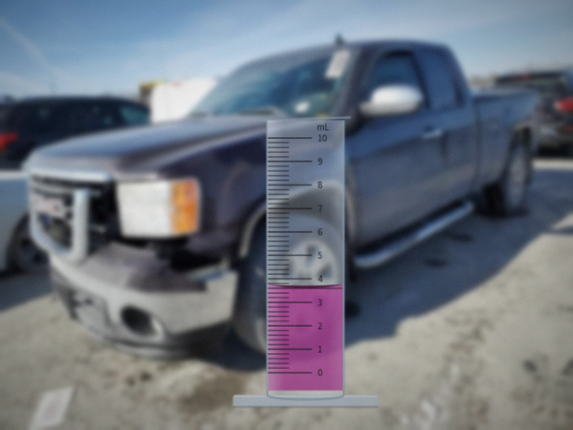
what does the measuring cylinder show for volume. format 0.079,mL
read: 3.6,mL
